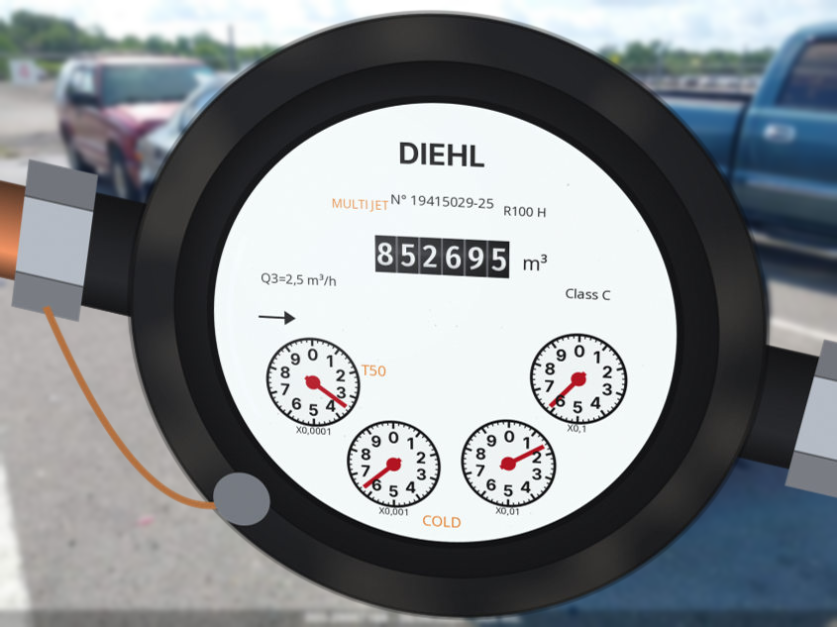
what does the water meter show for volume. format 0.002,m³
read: 852695.6163,m³
